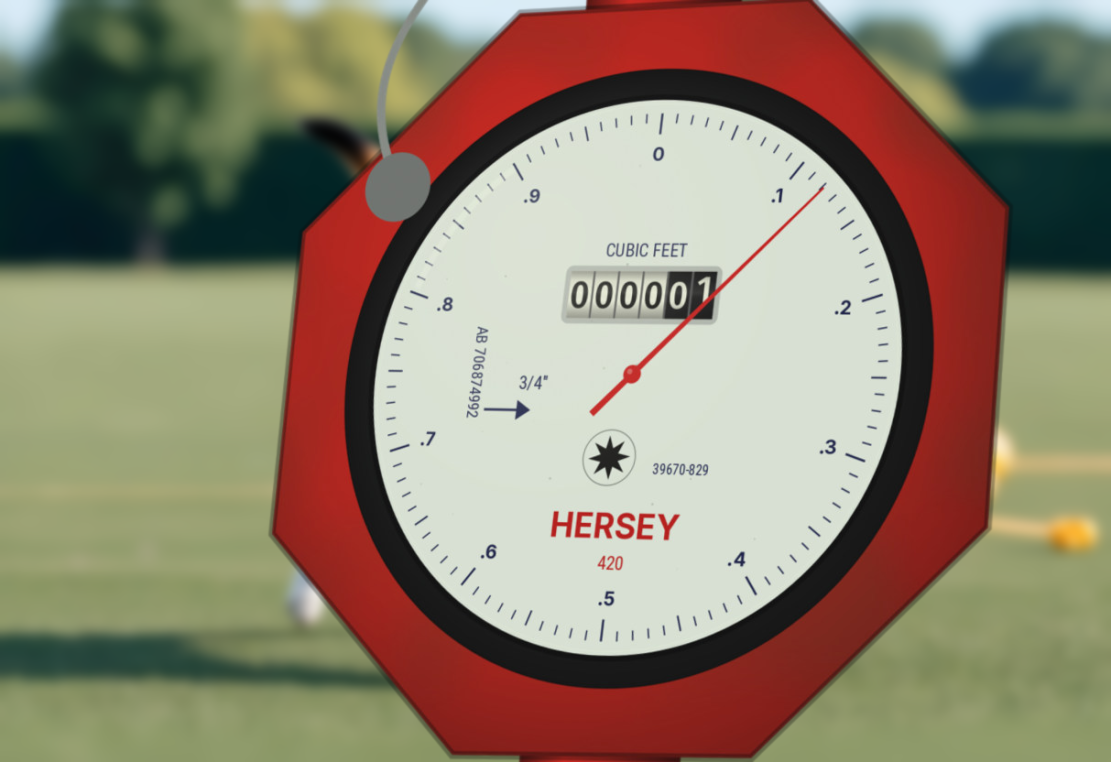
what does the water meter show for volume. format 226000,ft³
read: 1.12,ft³
